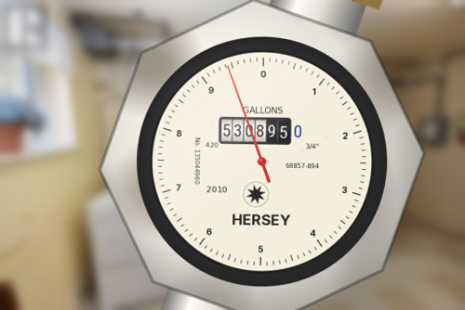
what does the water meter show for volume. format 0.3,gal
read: 5308949.4,gal
